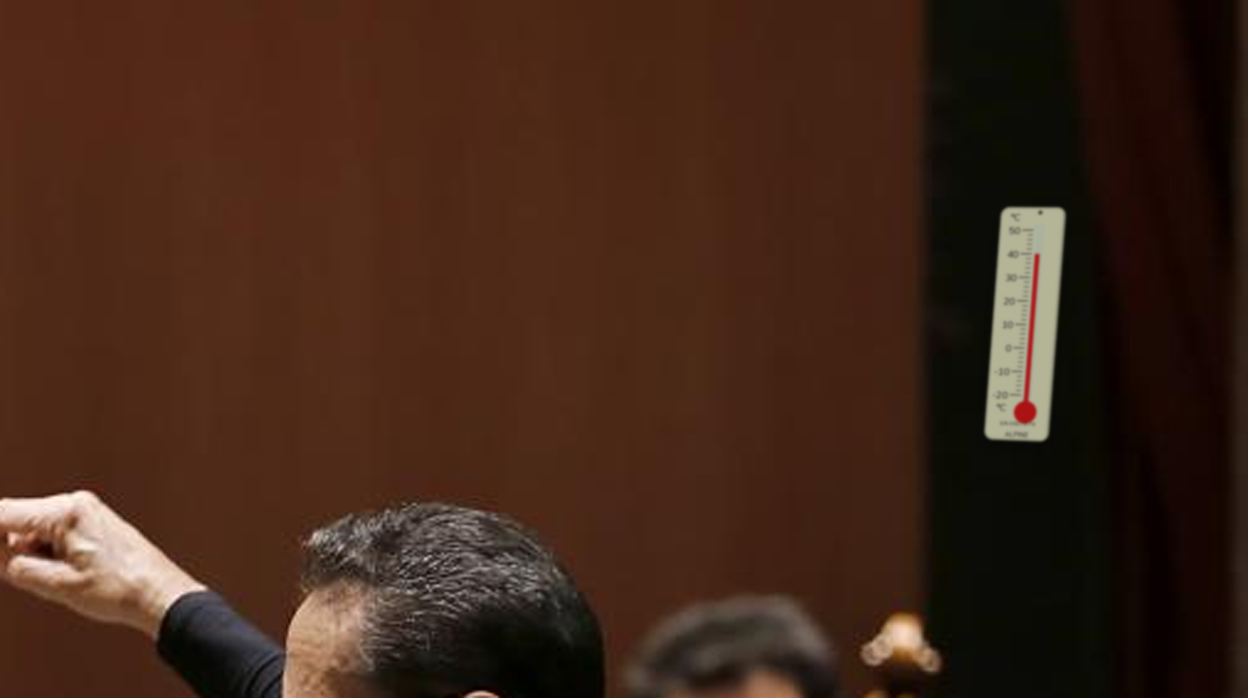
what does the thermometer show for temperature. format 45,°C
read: 40,°C
